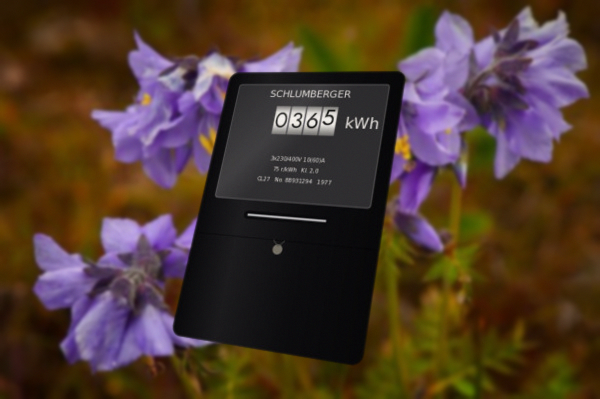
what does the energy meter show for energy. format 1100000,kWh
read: 365,kWh
